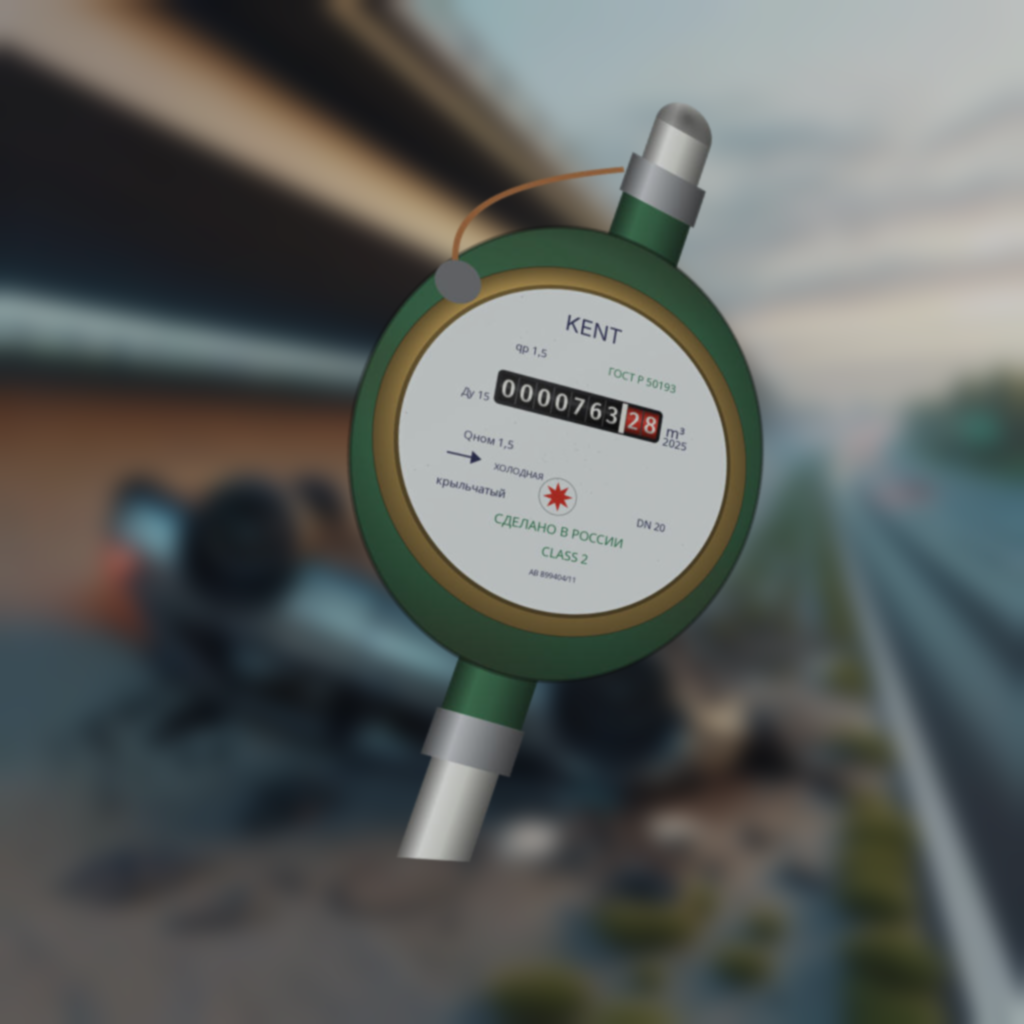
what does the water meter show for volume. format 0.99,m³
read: 763.28,m³
